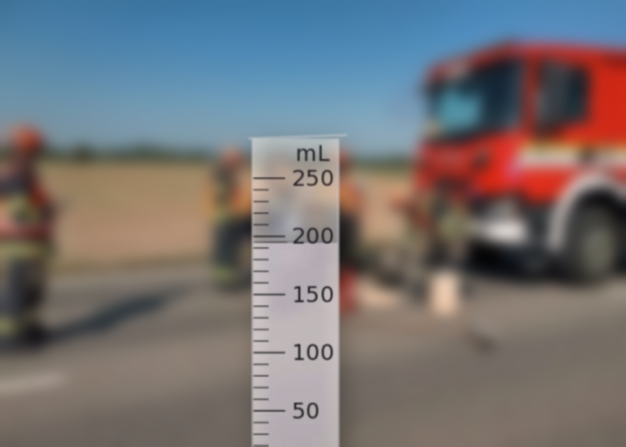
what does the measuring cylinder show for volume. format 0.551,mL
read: 195,mL
